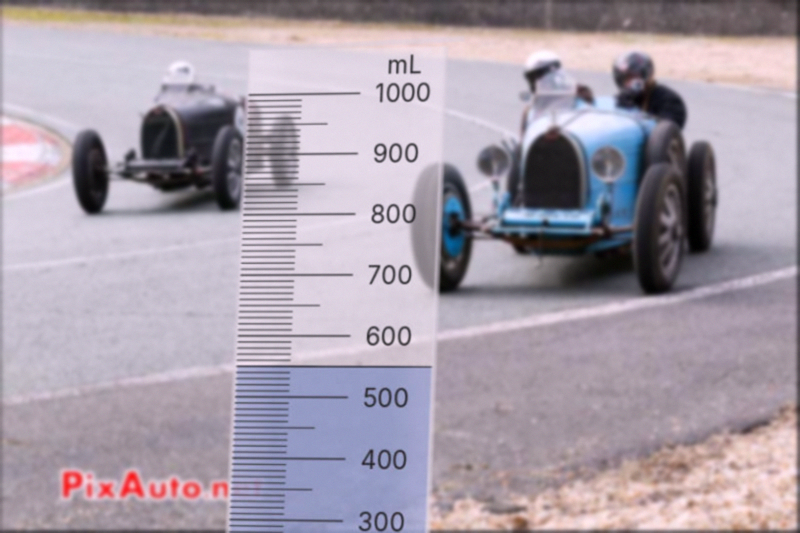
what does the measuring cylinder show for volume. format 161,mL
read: 550,mL
